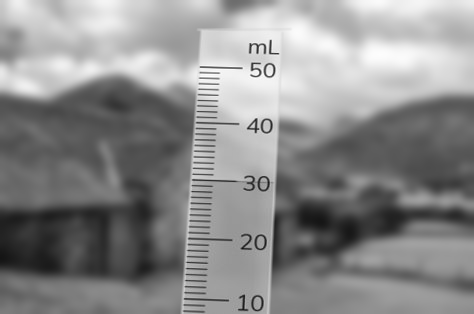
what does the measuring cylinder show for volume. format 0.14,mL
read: 30,mL
